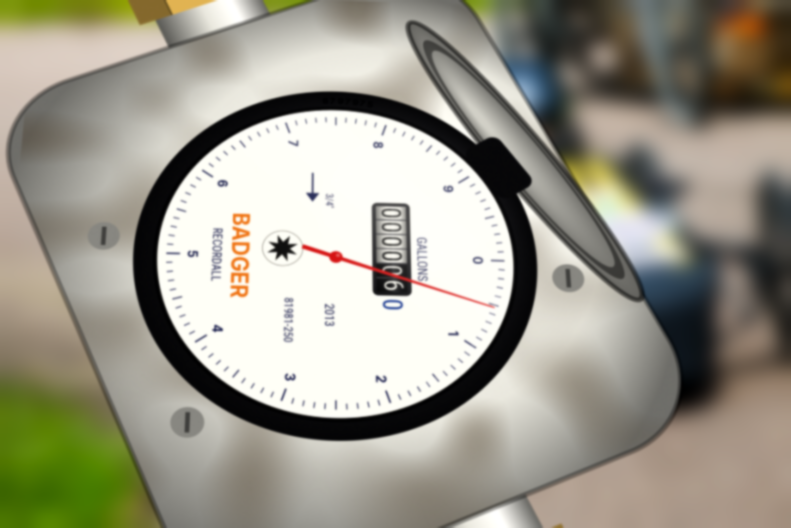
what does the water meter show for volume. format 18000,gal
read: 60.5,gal
